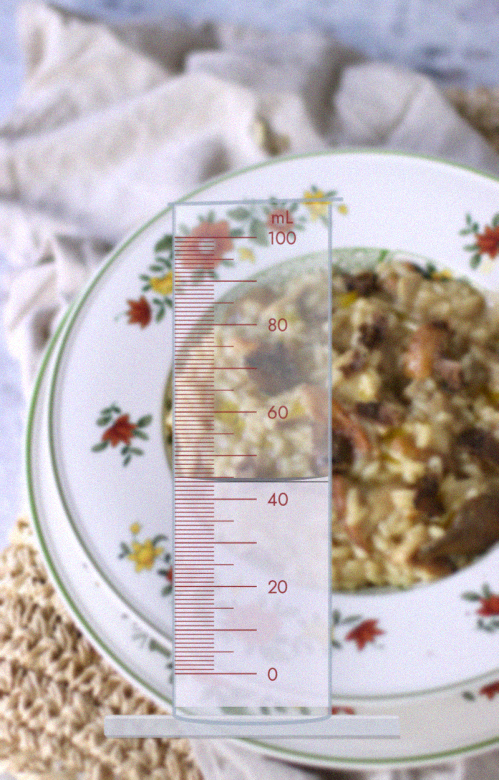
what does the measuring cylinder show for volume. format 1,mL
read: 44,mL
